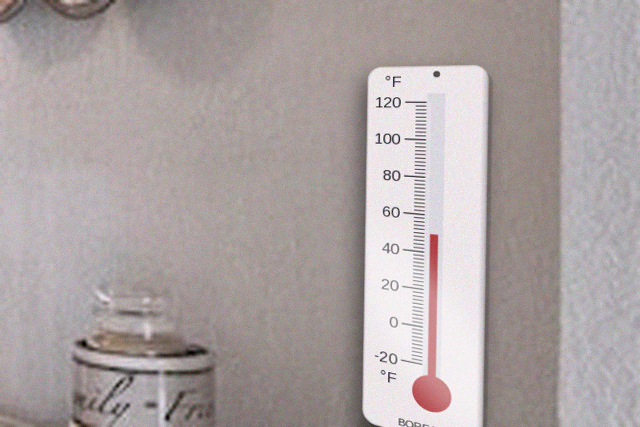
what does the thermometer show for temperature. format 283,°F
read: 50,°F
